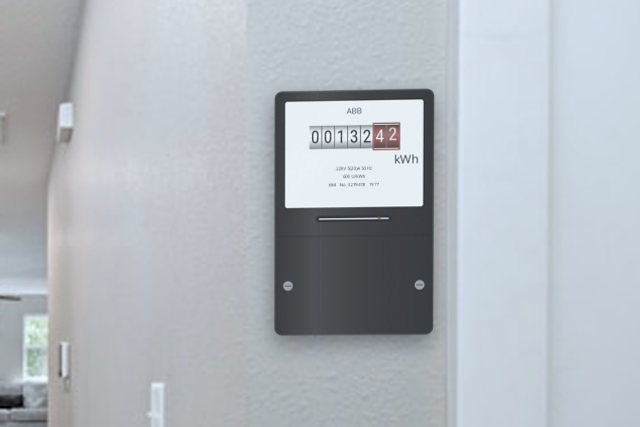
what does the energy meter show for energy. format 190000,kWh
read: 132.42,kWh
